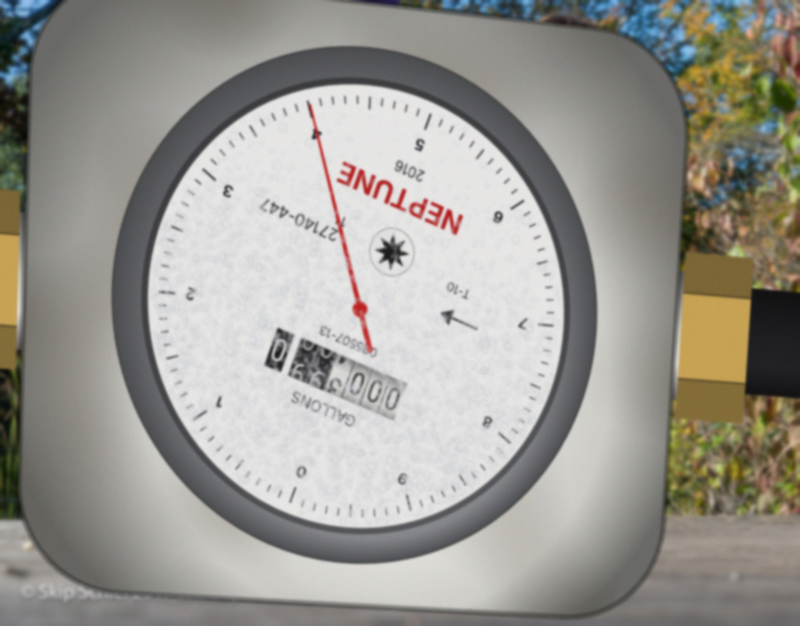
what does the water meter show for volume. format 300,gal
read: 3994.0,gal
